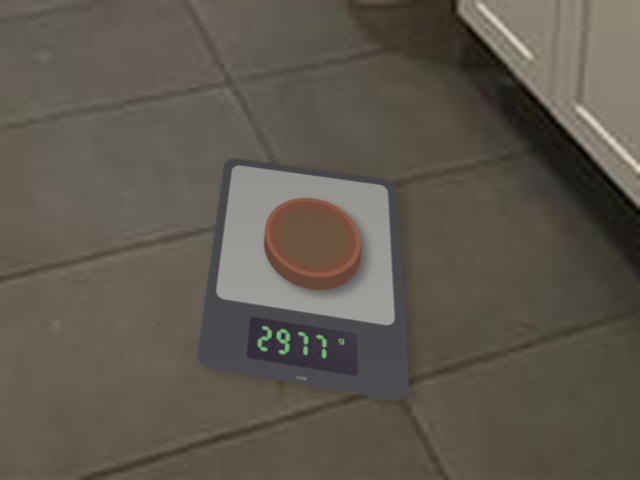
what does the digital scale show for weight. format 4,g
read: 2977,g
